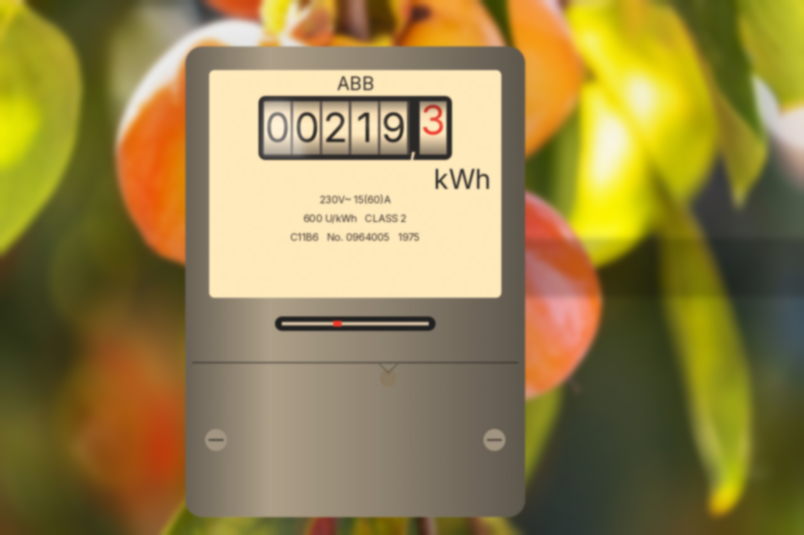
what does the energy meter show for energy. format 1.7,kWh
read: 219.3,kWh
